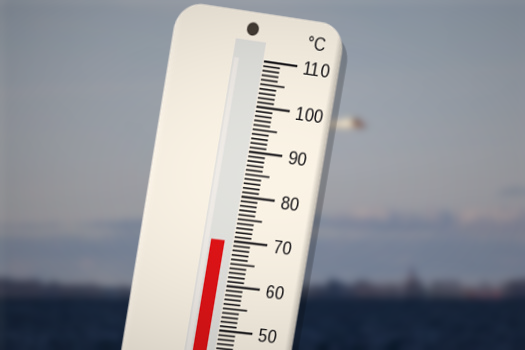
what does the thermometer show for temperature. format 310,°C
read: 70,°C
